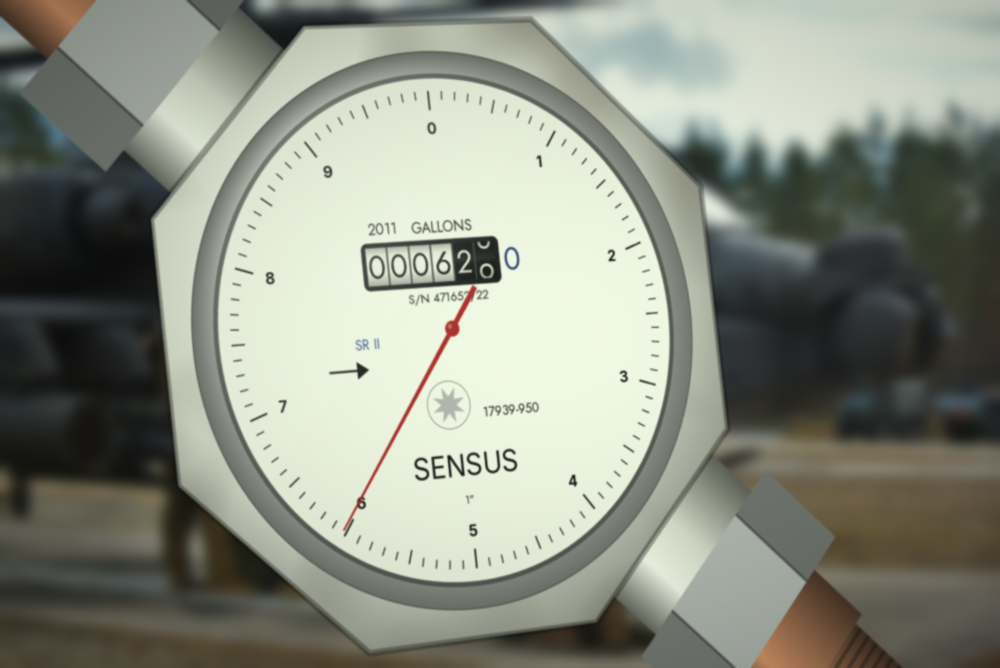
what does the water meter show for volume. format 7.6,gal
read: 6286.0,gal
